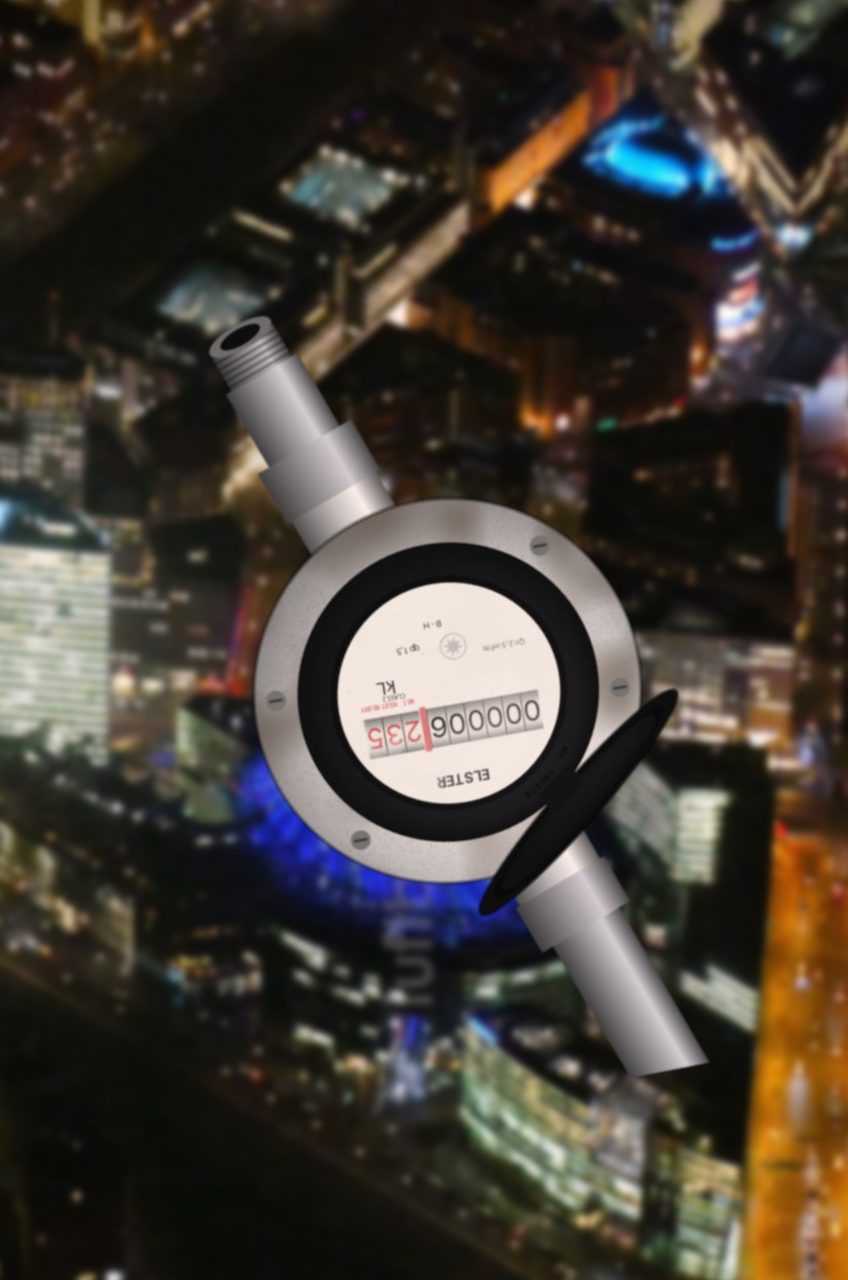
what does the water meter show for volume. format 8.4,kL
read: 6.235,kL
